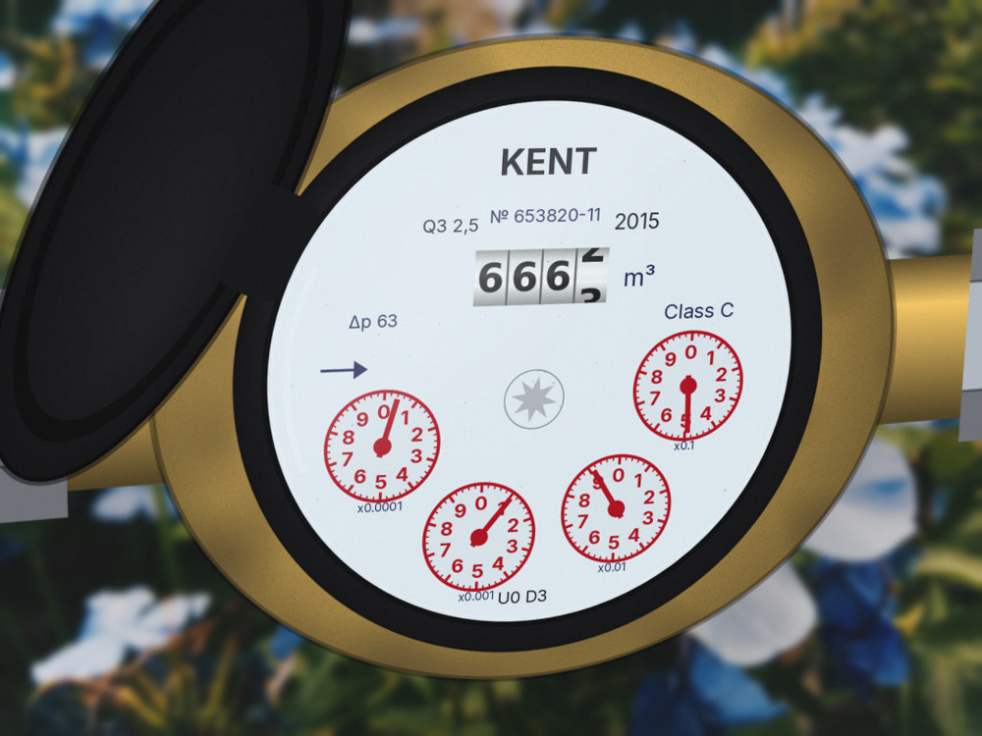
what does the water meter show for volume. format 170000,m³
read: 6662.4910,m³
